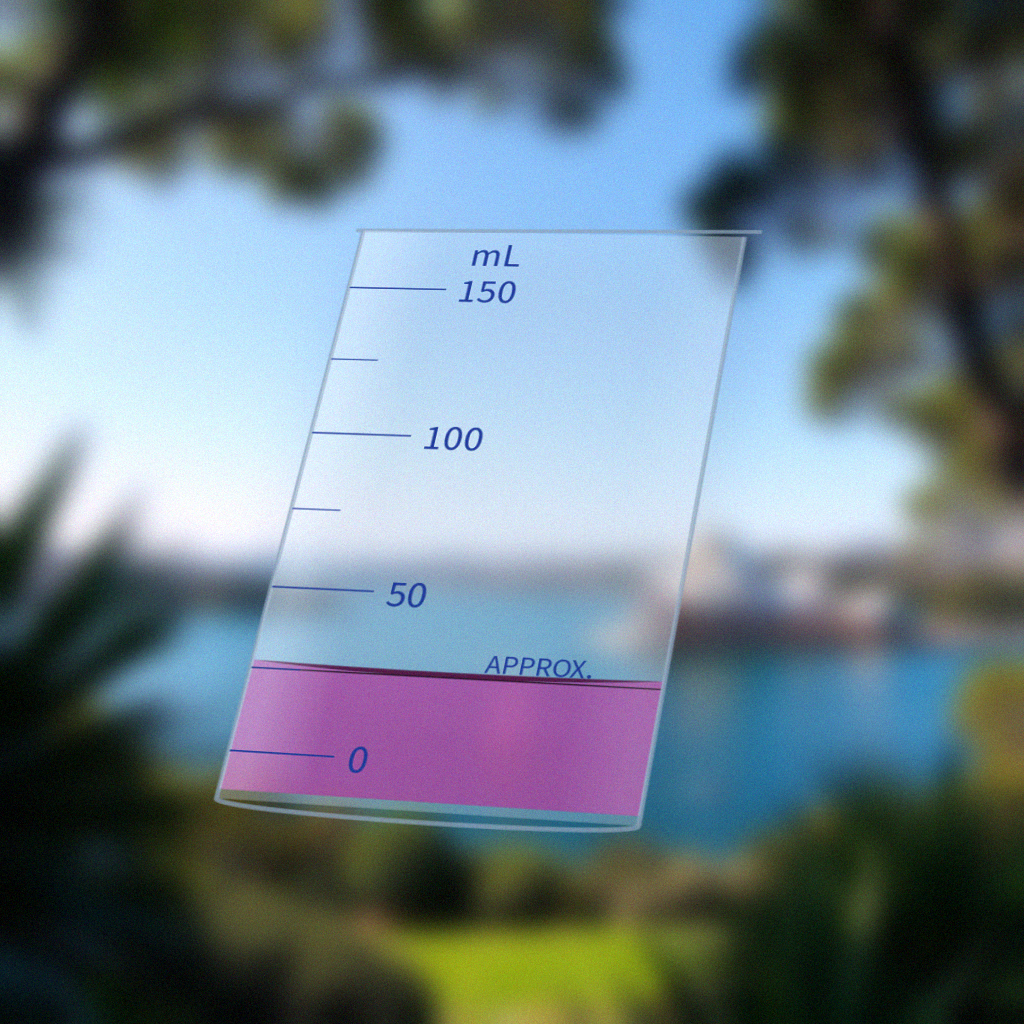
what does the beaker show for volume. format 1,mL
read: 25,mL
